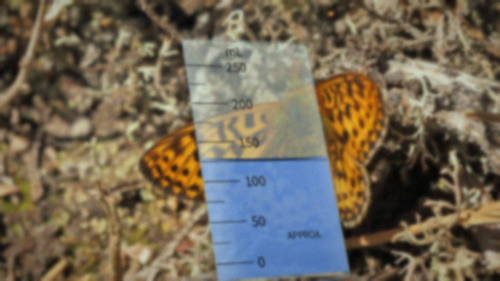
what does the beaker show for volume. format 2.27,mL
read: 125,mL
